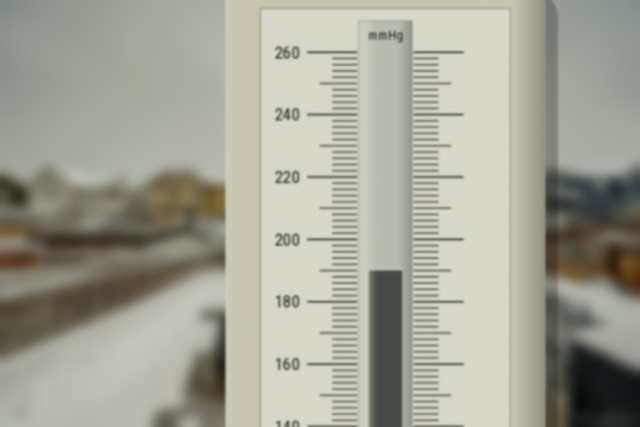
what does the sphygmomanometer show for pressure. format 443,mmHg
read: 190,mmHg
